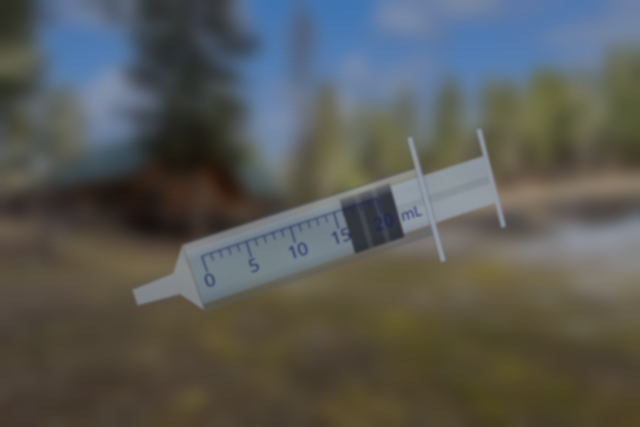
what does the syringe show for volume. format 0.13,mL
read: 16,mL
